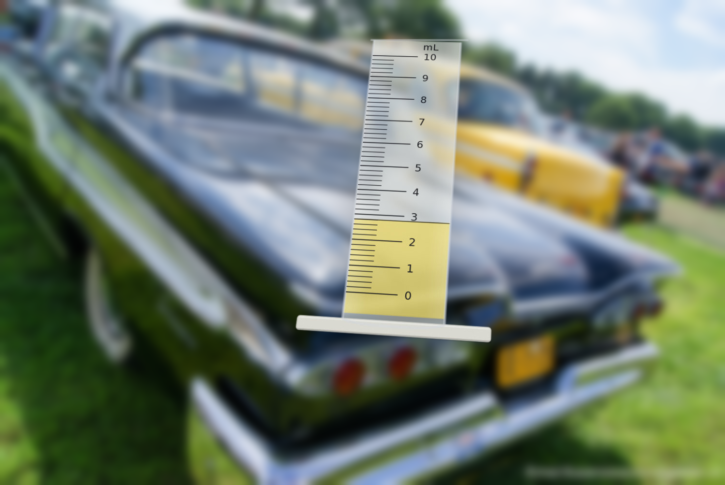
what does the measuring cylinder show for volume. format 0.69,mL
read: 2.8,mL
